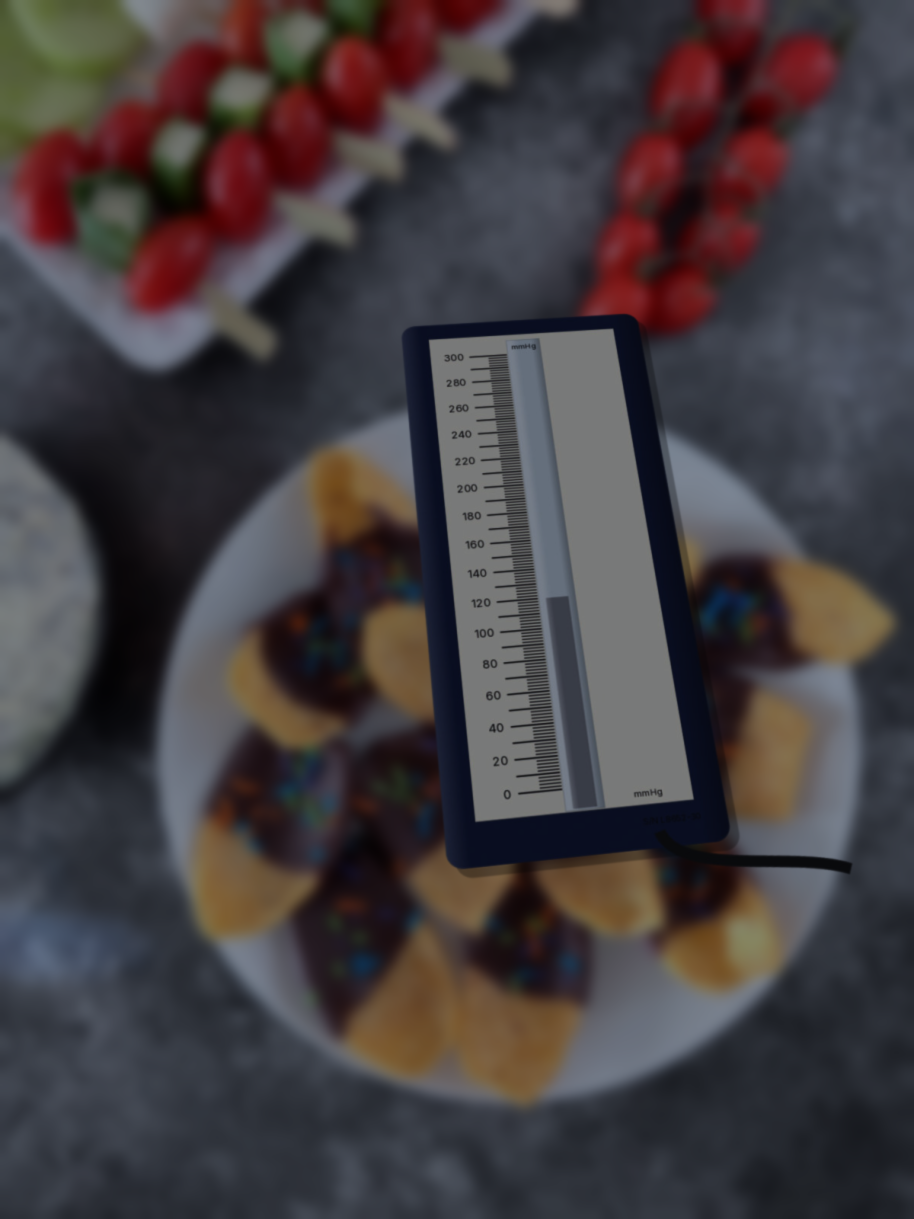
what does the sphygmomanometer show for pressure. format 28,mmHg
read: 120,mmHg
